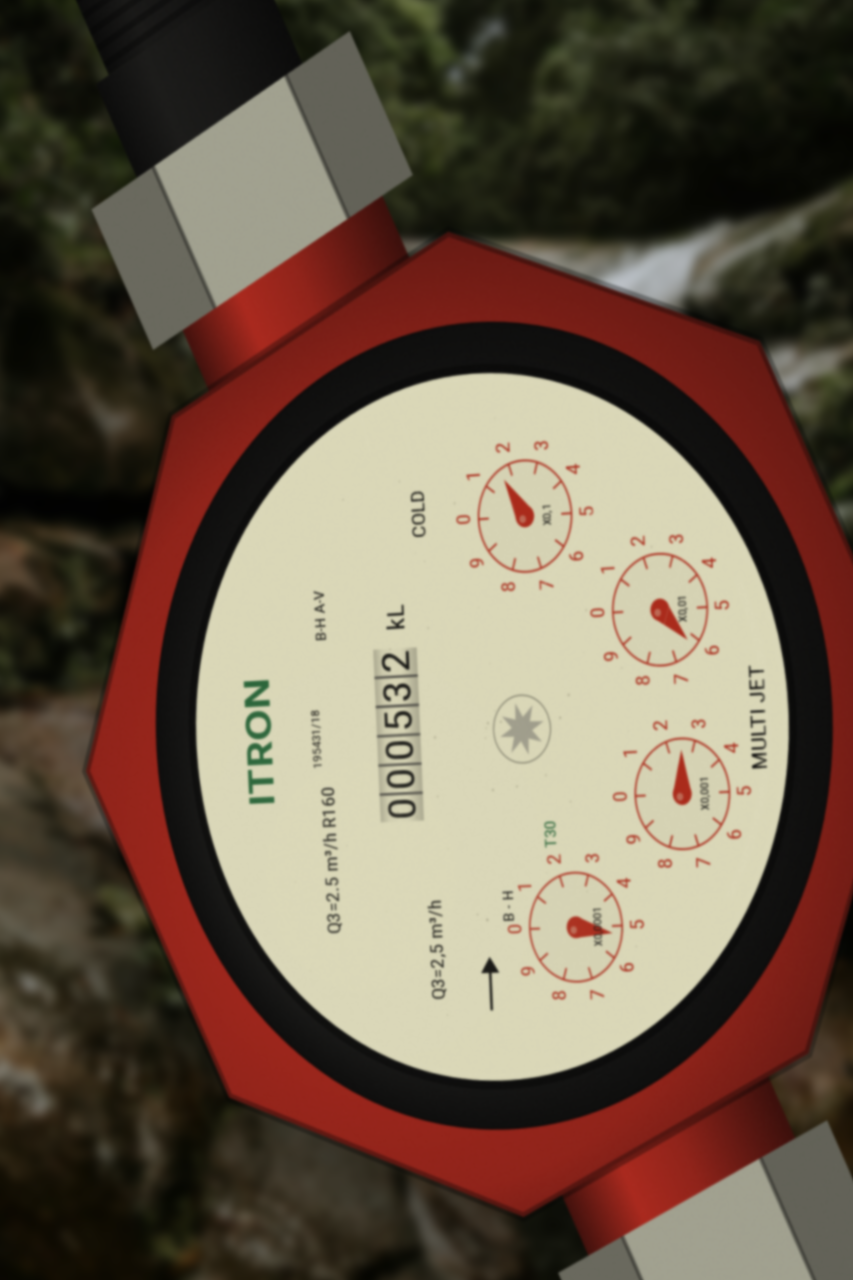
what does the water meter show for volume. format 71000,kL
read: 532.1625,kL
